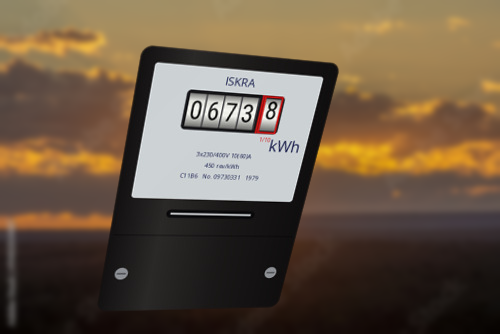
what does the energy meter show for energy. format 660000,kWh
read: 673.8,kWh
